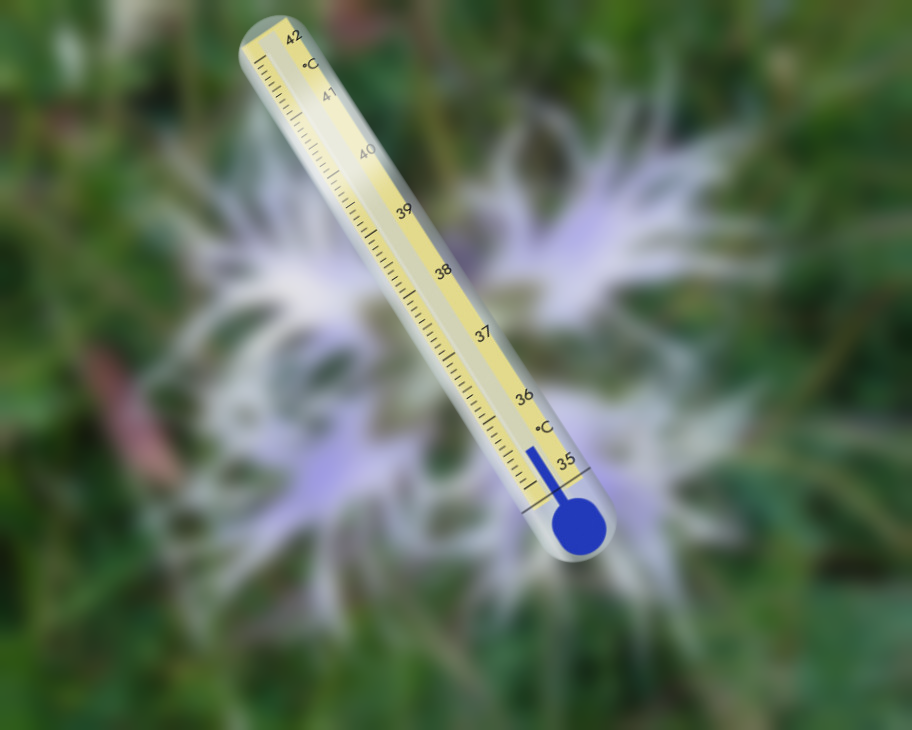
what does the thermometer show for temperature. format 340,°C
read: 35.4,°C
